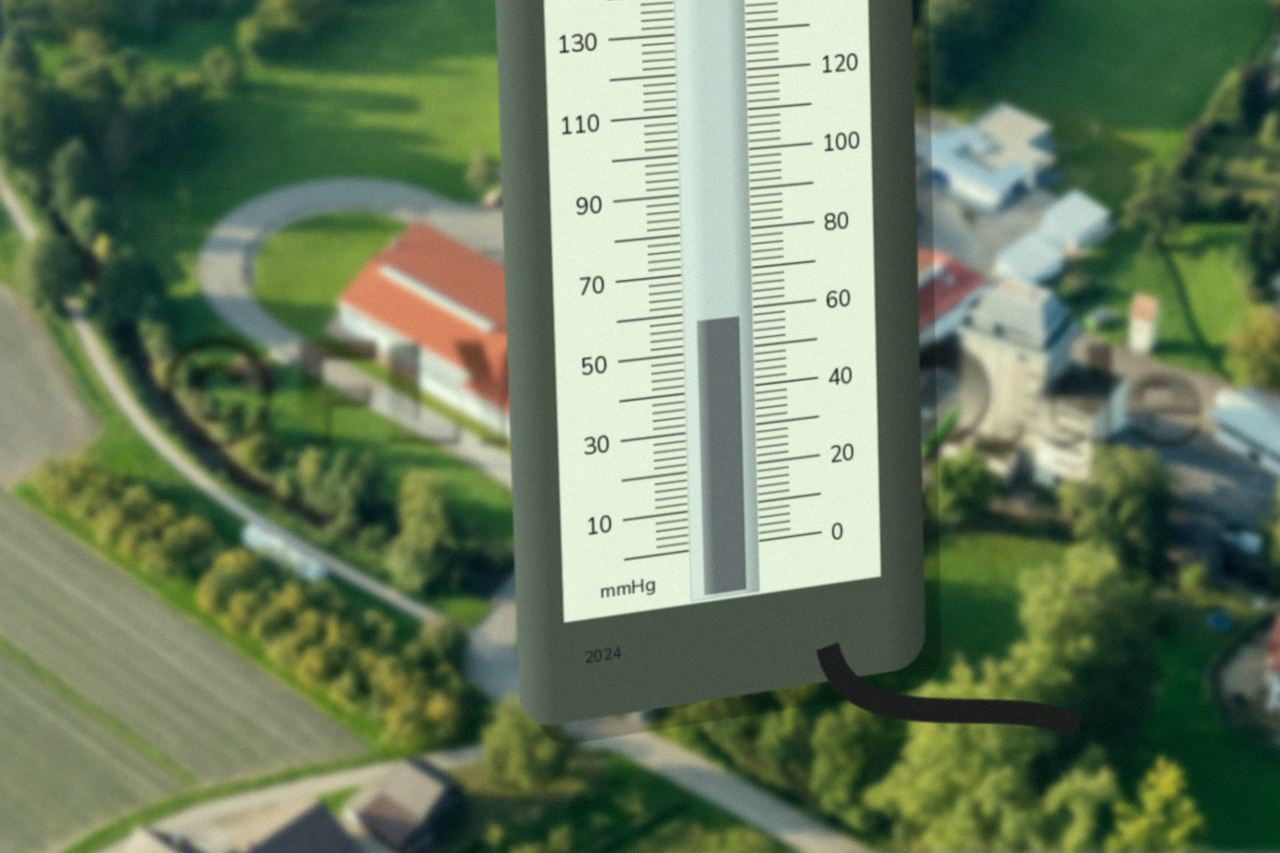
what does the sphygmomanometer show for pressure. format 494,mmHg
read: 58,mmHg
